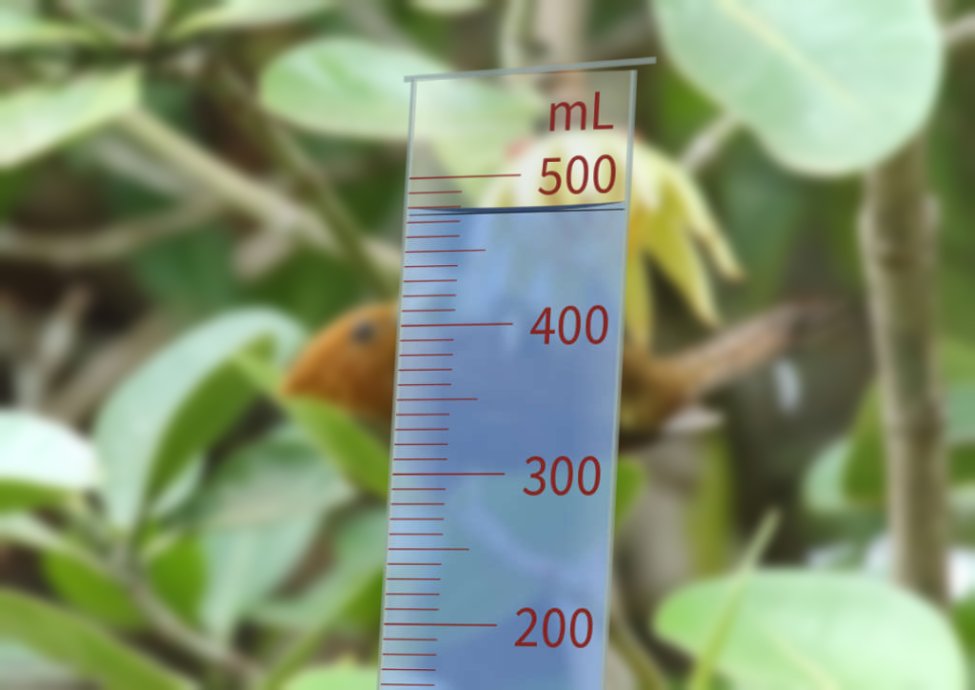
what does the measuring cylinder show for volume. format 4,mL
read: 475,mL
